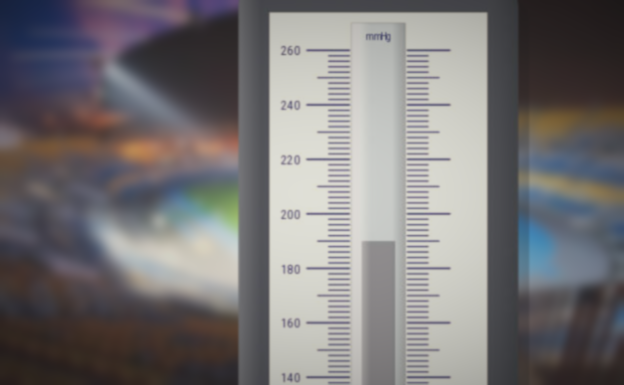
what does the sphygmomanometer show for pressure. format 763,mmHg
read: 190,mmHg
